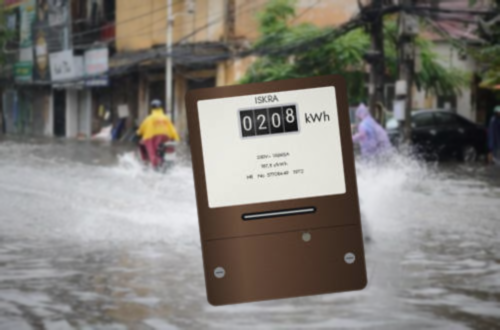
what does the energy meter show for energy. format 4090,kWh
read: 208,kWh
